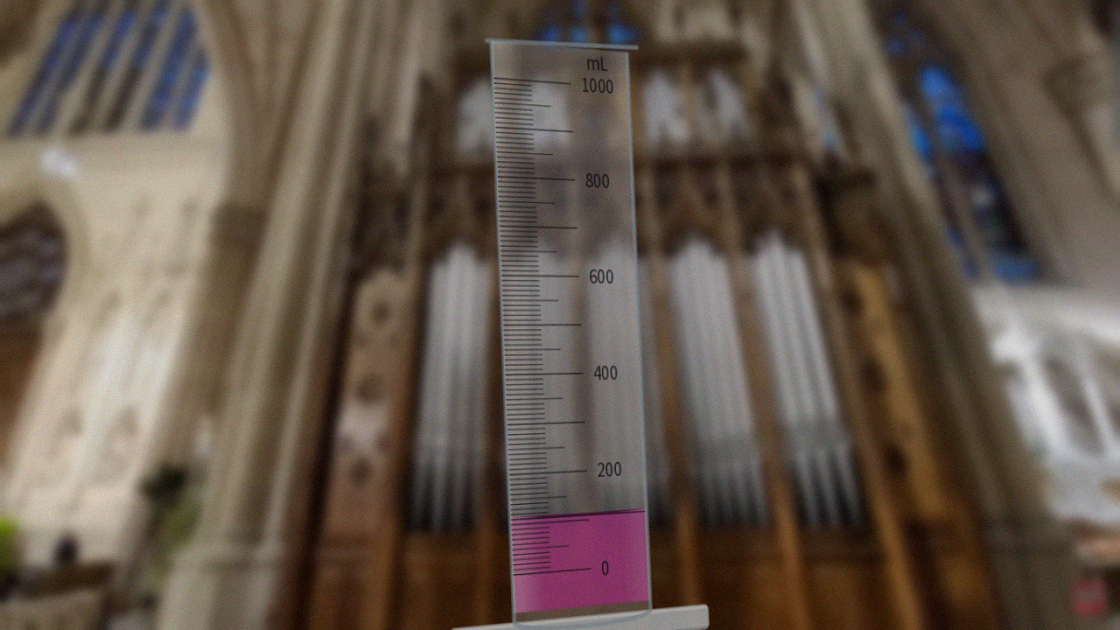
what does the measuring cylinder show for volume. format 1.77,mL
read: 110,mL
